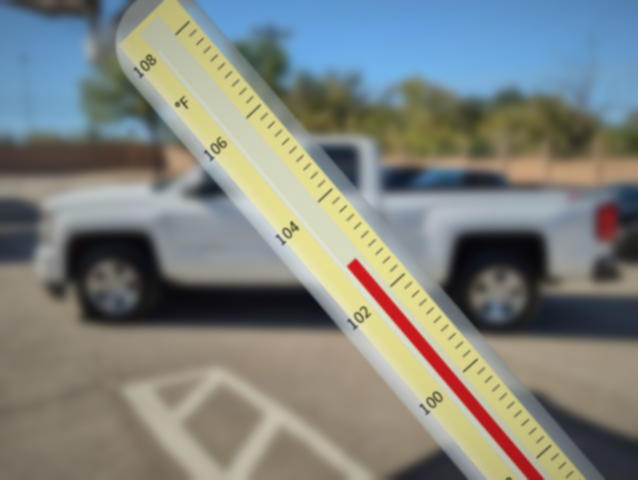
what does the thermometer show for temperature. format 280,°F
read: 102.8,°F
